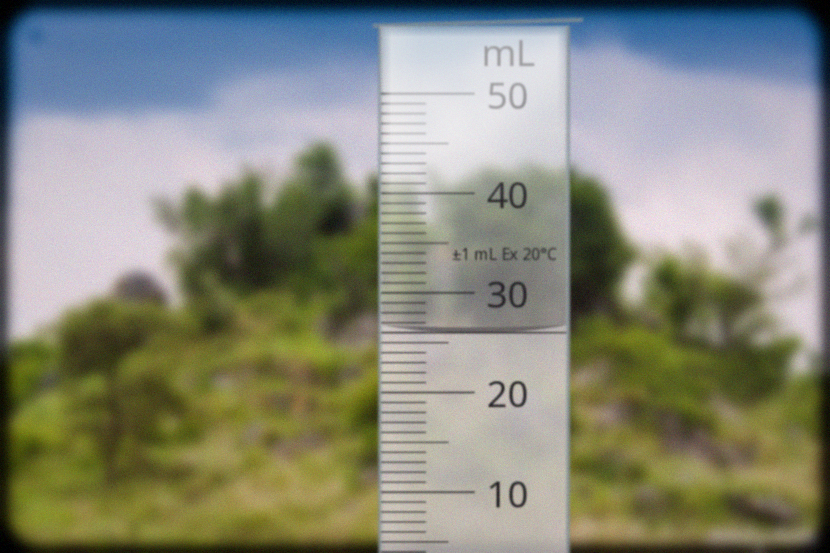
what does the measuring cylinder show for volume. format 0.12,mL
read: 26,mL
